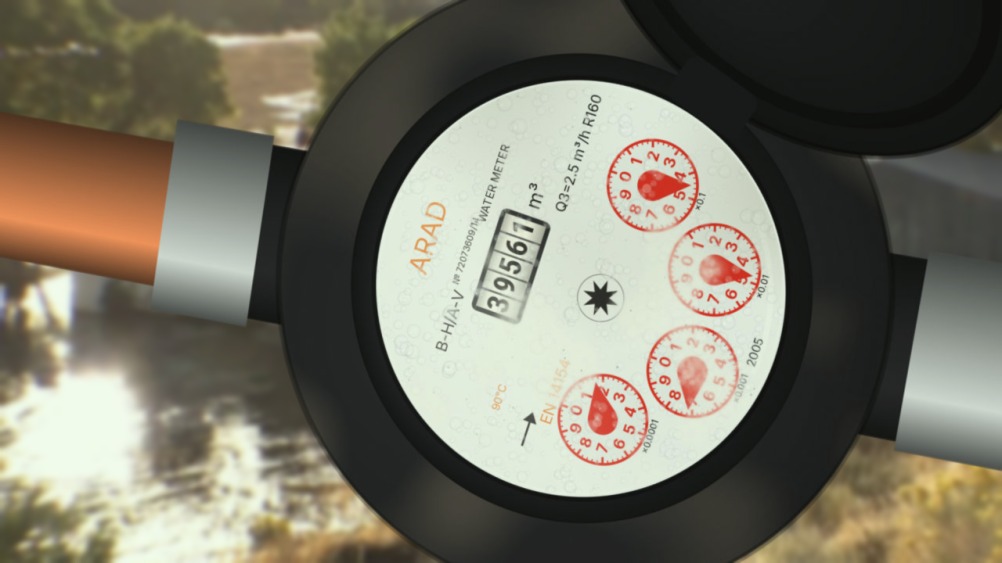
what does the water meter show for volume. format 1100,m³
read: 39561.4471,m³
